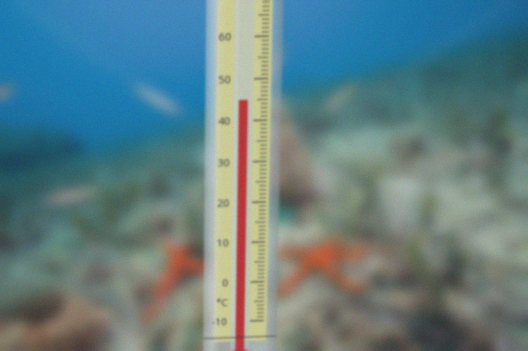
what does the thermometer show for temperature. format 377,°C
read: 45,°C
